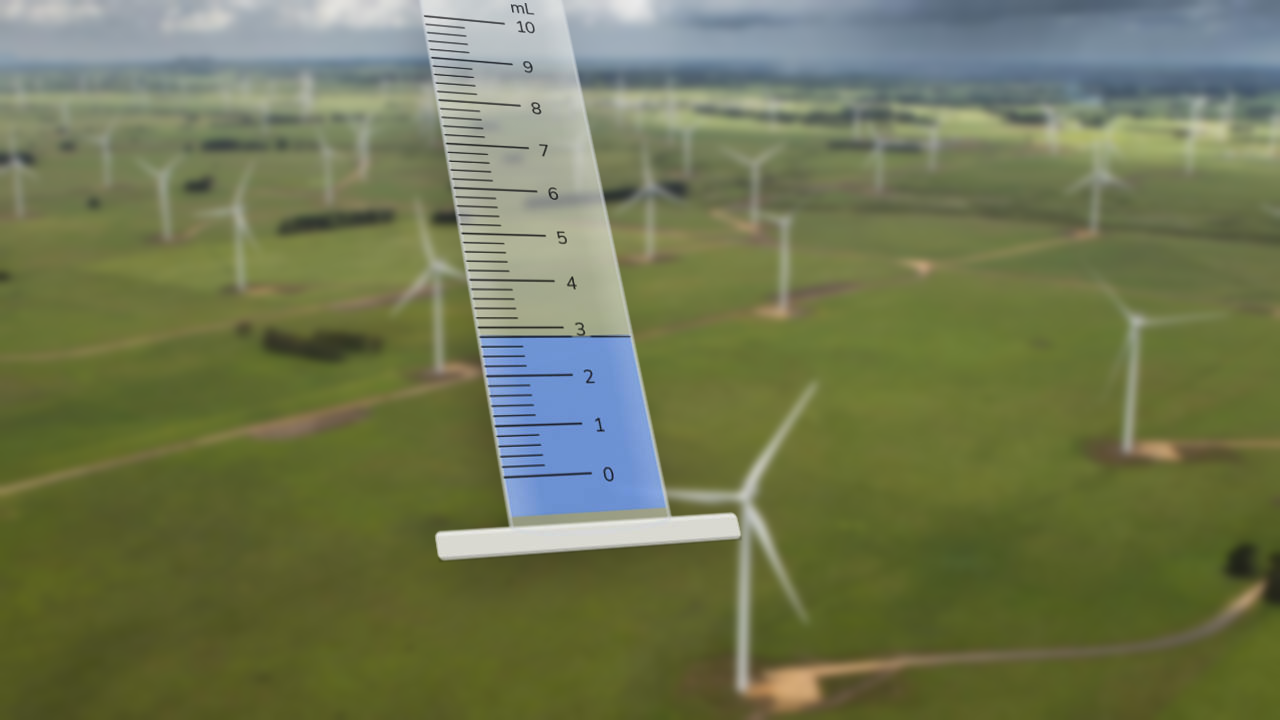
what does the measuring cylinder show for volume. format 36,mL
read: 2.8,mL
